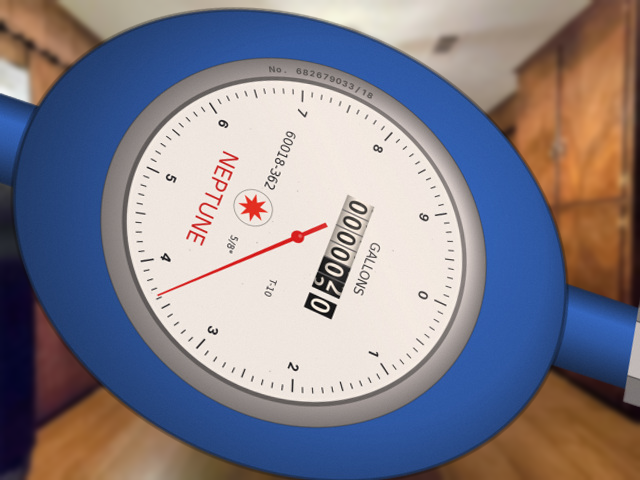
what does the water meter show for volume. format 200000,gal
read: 23.6,gal
